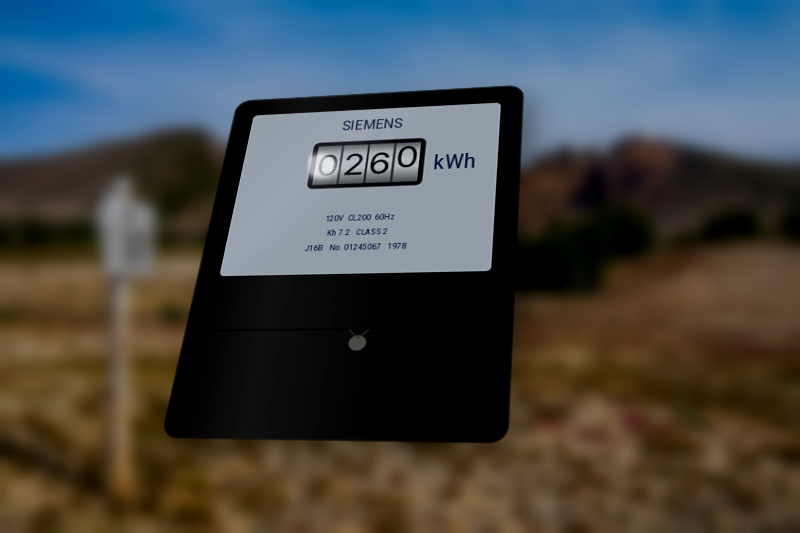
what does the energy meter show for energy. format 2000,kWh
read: 260,kWh
